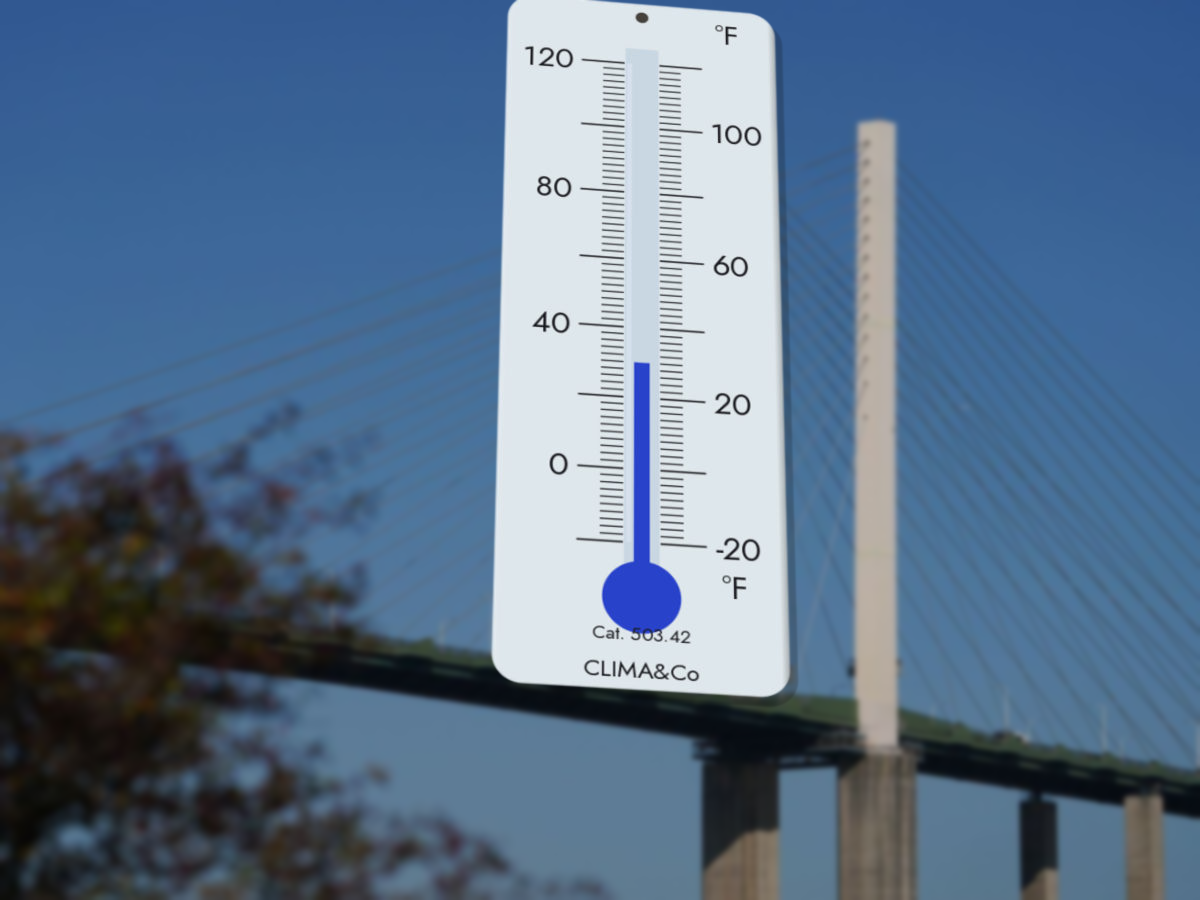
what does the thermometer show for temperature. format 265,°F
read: 30,°F
